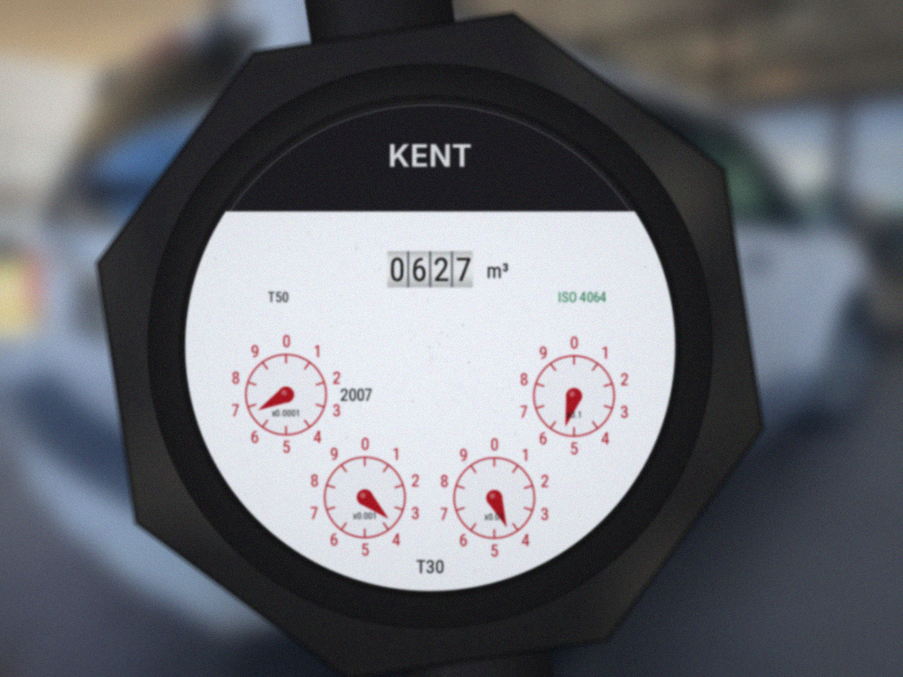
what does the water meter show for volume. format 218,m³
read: 627.5436,m³
